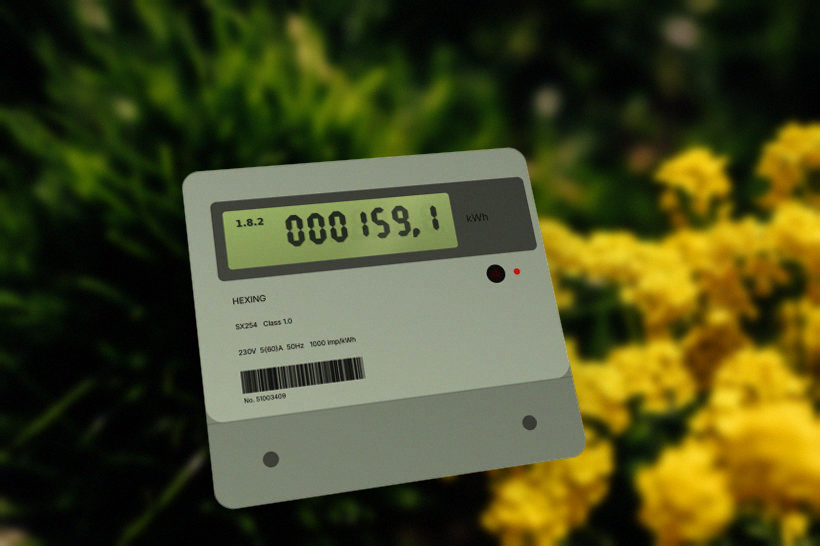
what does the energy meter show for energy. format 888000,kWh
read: 159.1,kWh
